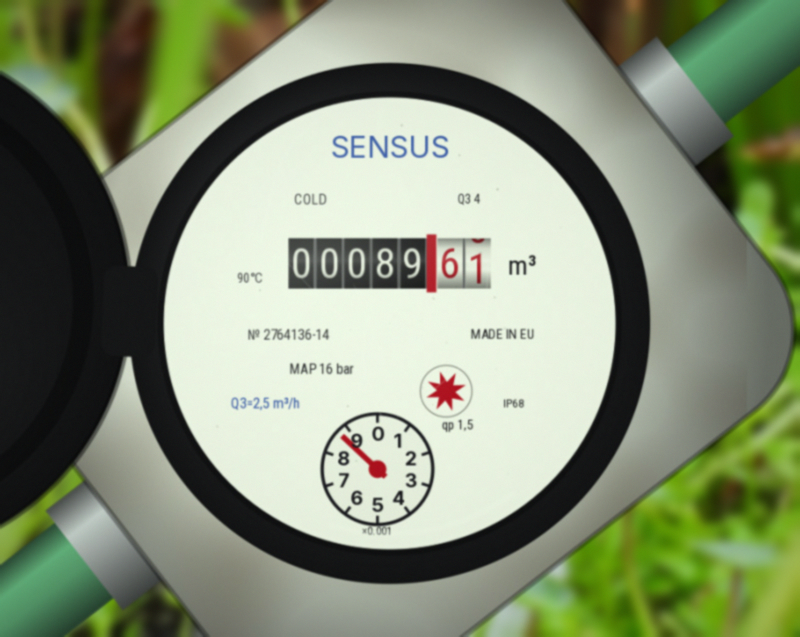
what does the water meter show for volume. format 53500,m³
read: 89.608,m³
